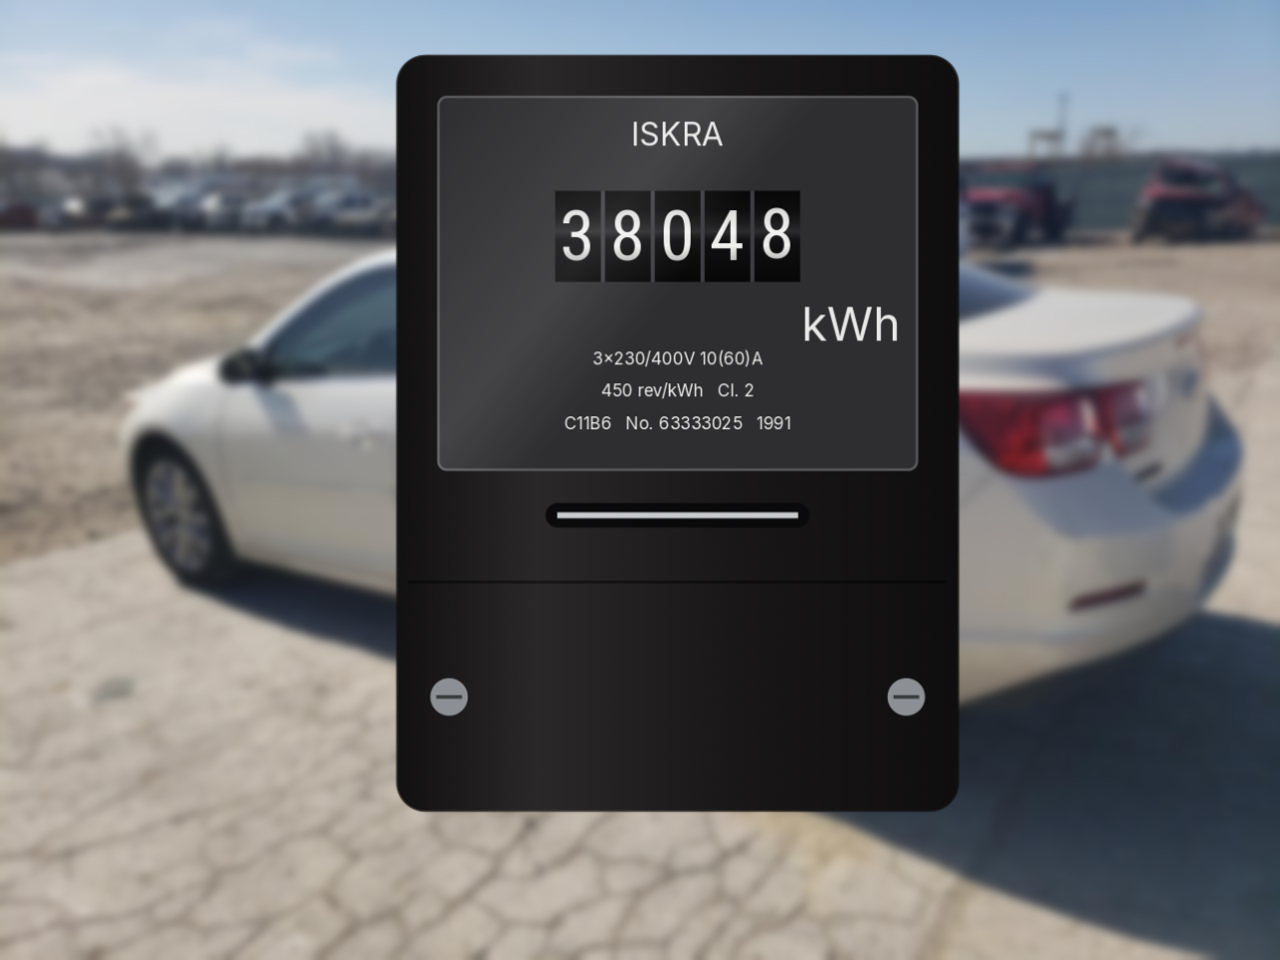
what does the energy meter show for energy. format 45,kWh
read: 38048,kWh
